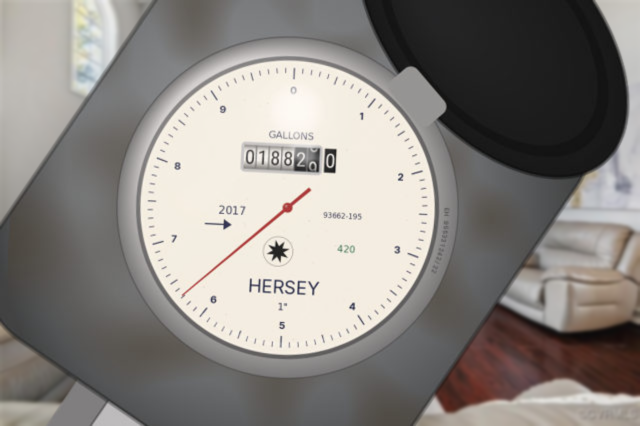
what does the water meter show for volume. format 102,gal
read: 188286.3,gal
